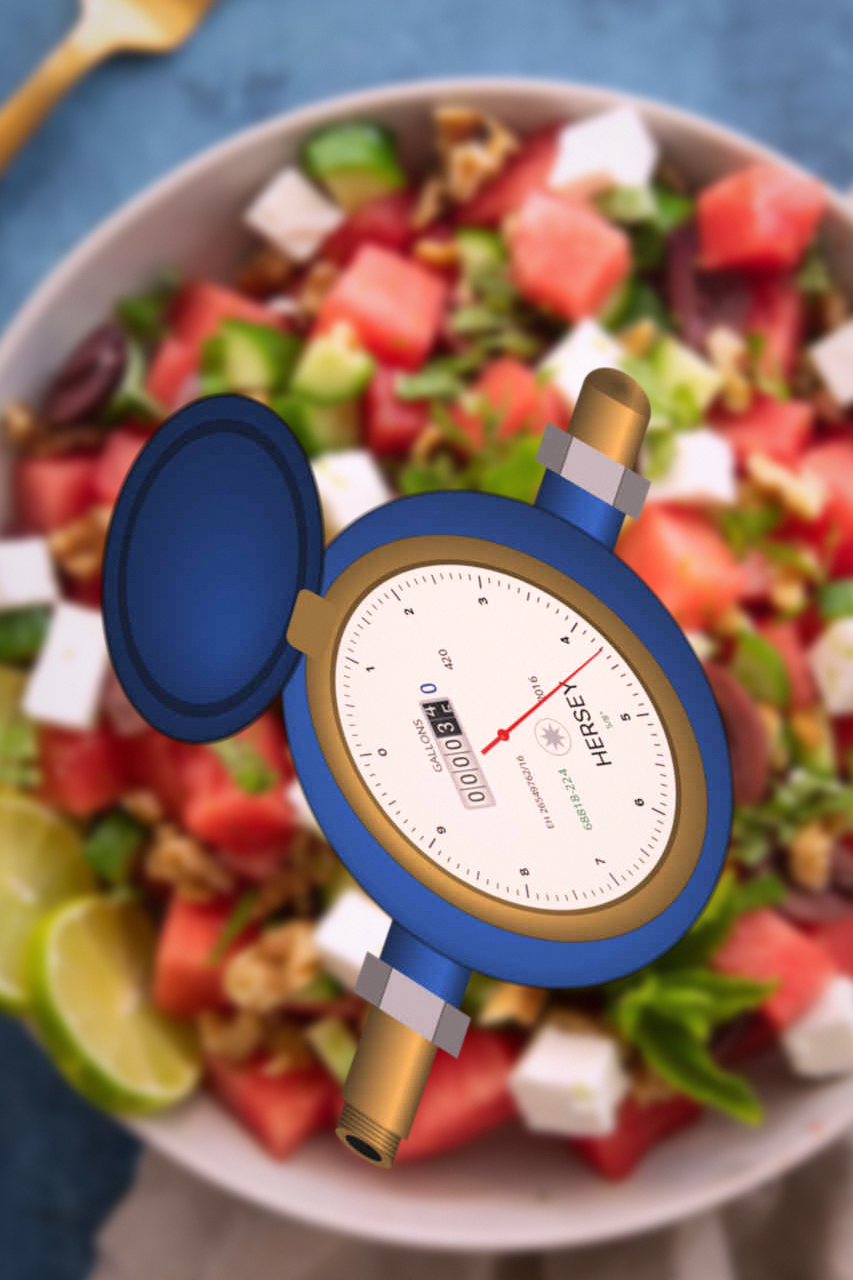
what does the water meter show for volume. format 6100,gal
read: 344.3,gal
